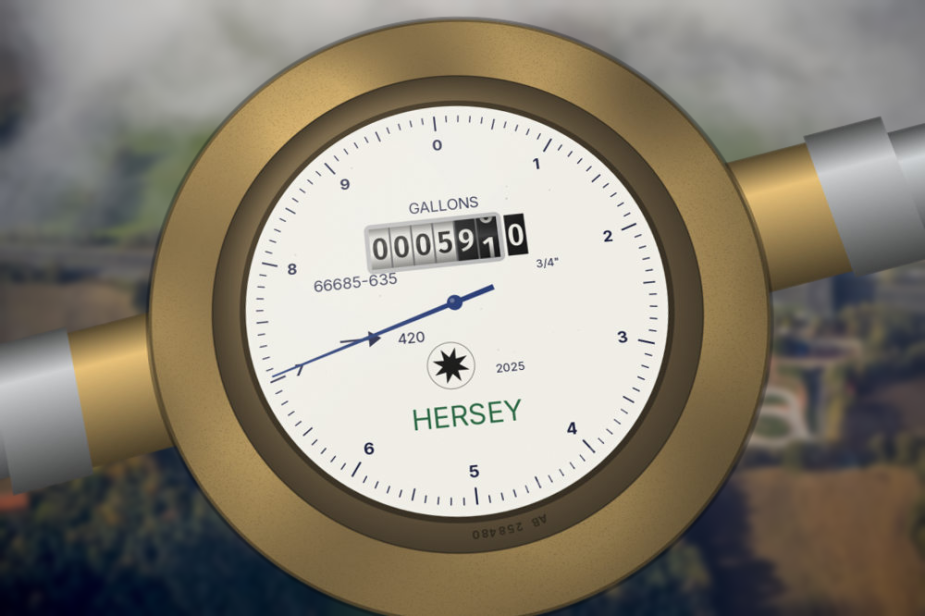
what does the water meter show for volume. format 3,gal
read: 5907.0,gal
